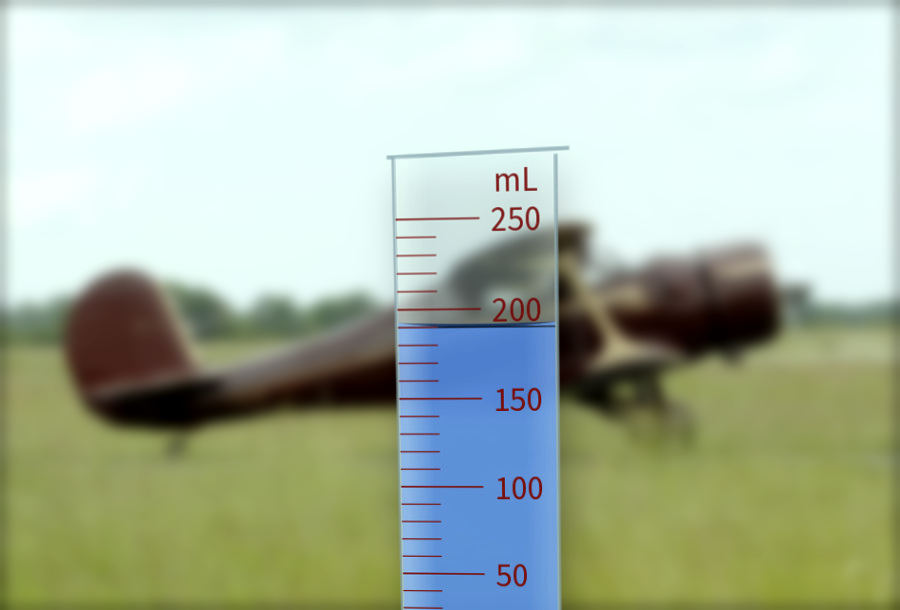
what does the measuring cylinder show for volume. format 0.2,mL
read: 190,mL
